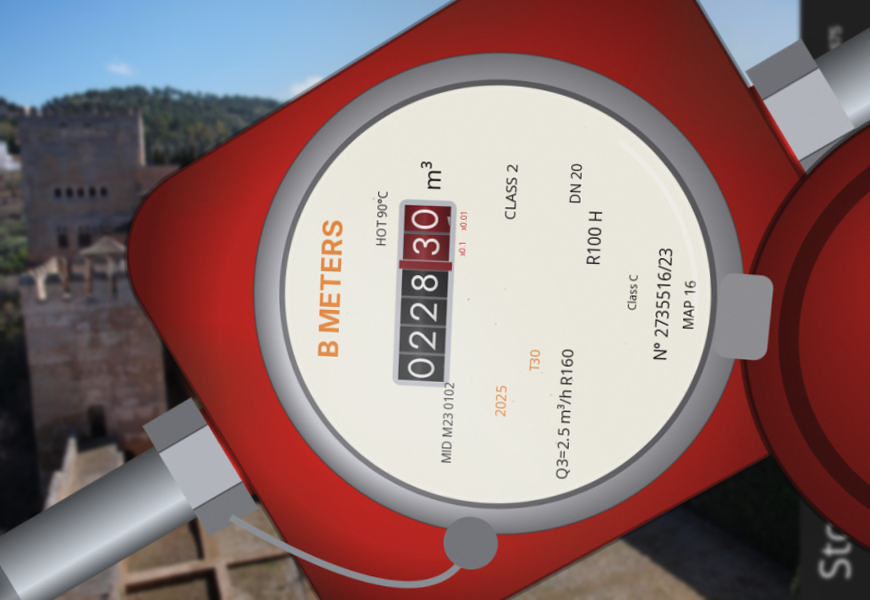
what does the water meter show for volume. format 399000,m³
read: 228.30,m³
